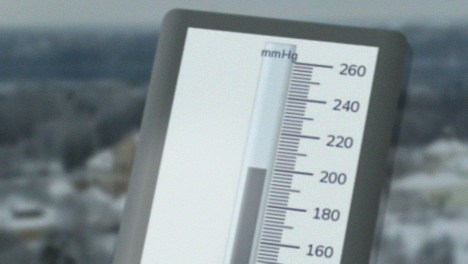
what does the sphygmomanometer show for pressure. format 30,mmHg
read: 200,mmHg
